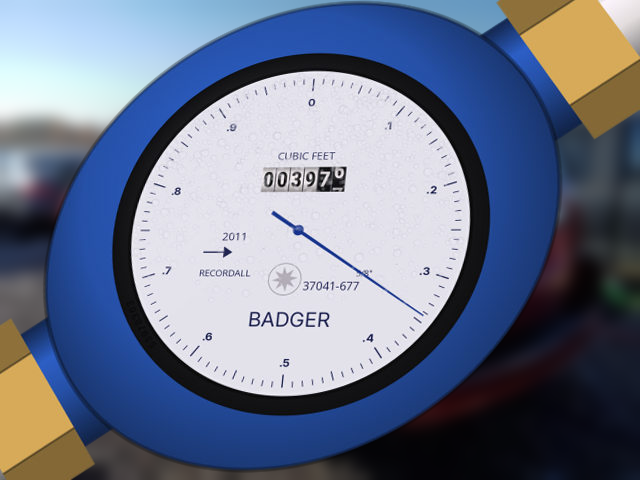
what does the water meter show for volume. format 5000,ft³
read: 3976.34,ft³
